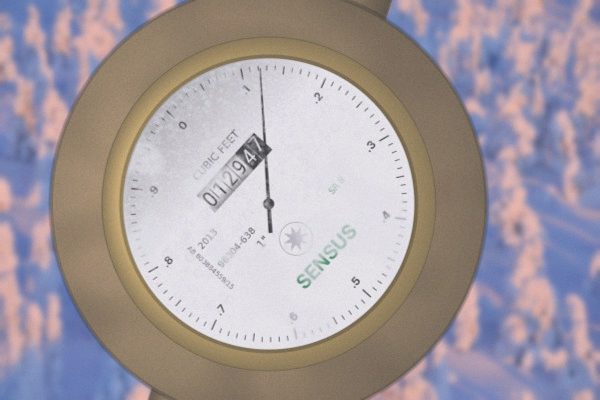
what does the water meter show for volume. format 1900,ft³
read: 12947.12,ft³
